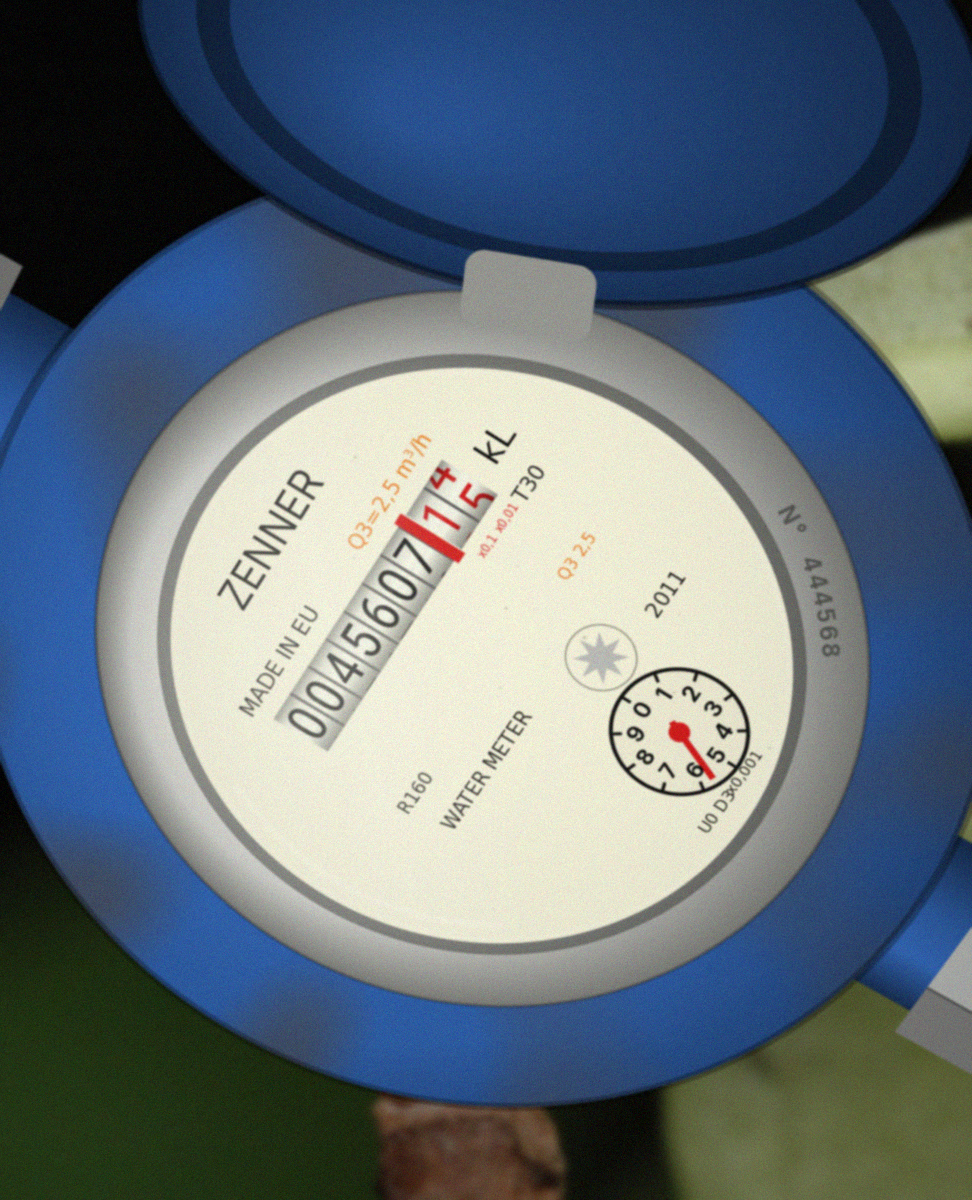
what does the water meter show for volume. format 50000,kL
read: 45607.145,kL
